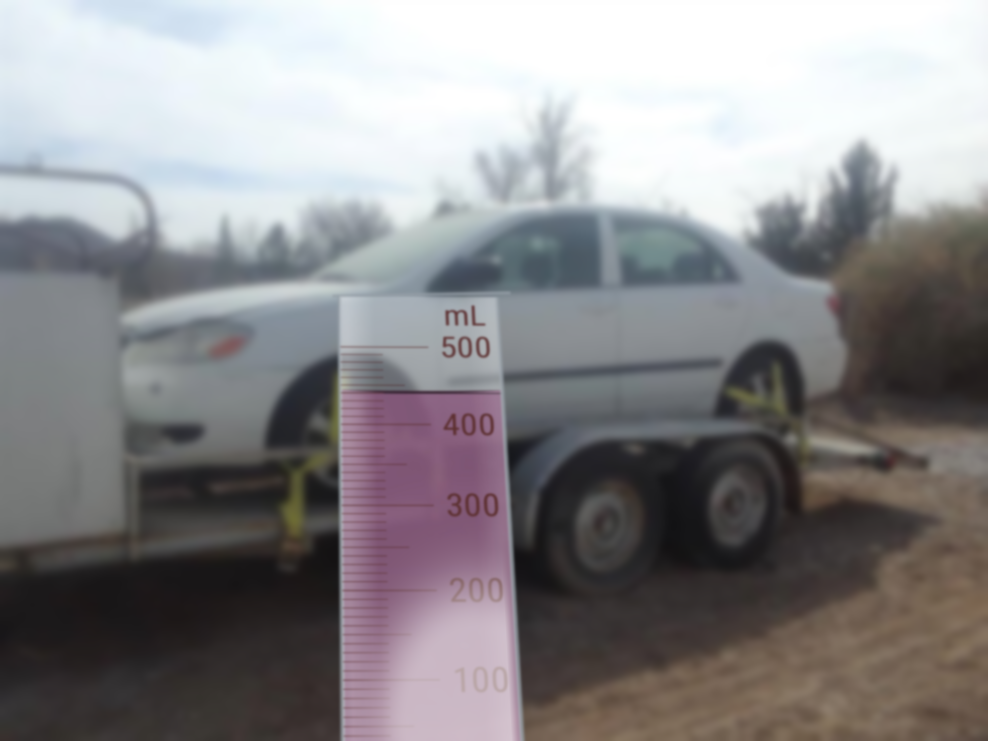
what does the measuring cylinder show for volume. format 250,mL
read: 440,mL
